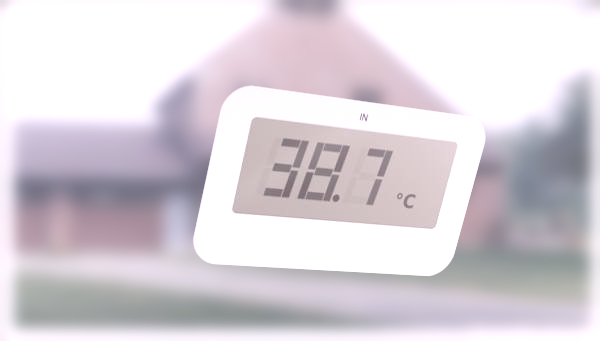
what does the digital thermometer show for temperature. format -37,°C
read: 38.7,°C
